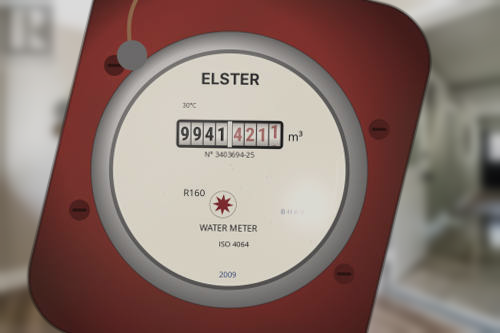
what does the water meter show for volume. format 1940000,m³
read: 9941.4211,m³
